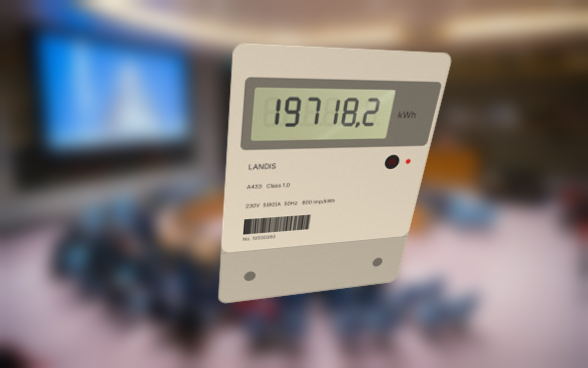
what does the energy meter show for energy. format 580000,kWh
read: 19718.2,kWh
